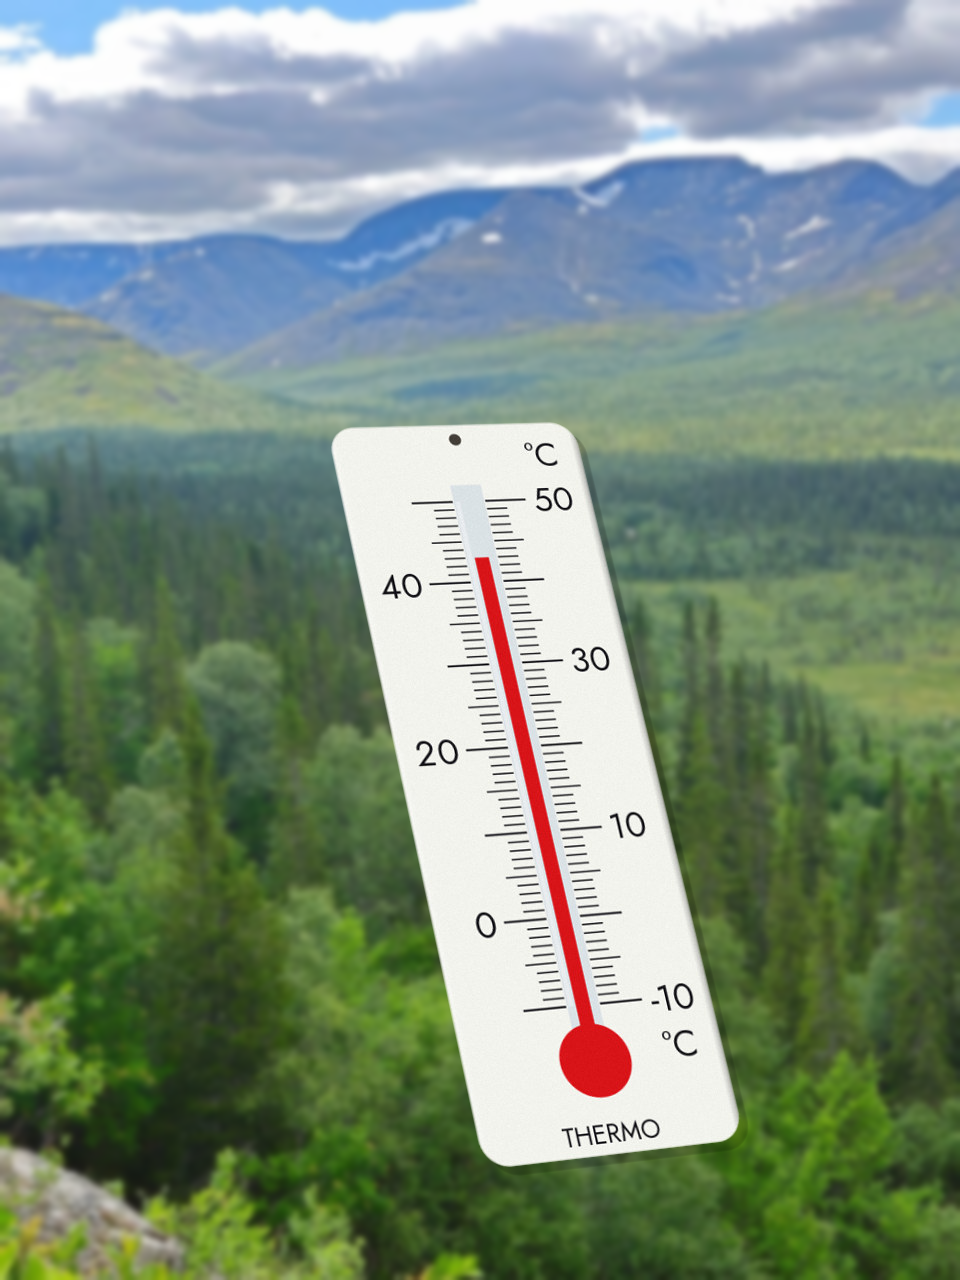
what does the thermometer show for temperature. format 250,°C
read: 43,°C
